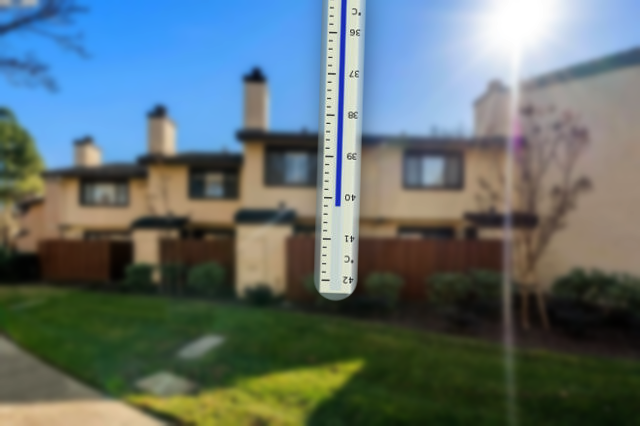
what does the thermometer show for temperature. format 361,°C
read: 40.2,°C
